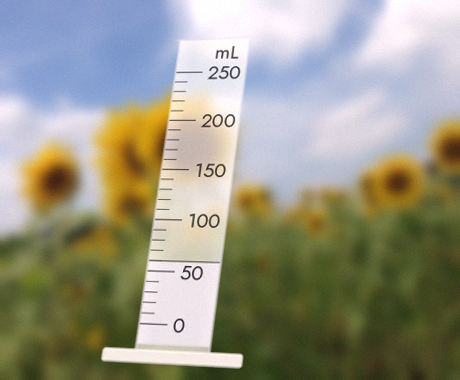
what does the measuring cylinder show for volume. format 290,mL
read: 60,mL
